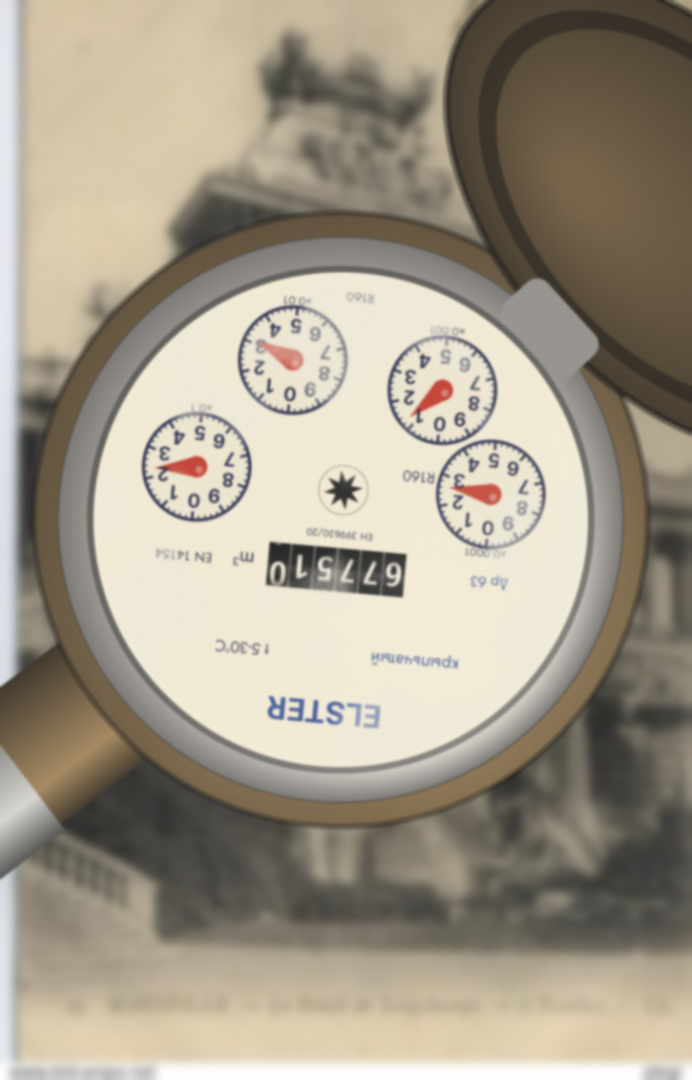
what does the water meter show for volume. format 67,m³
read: 677510.2312,m³
